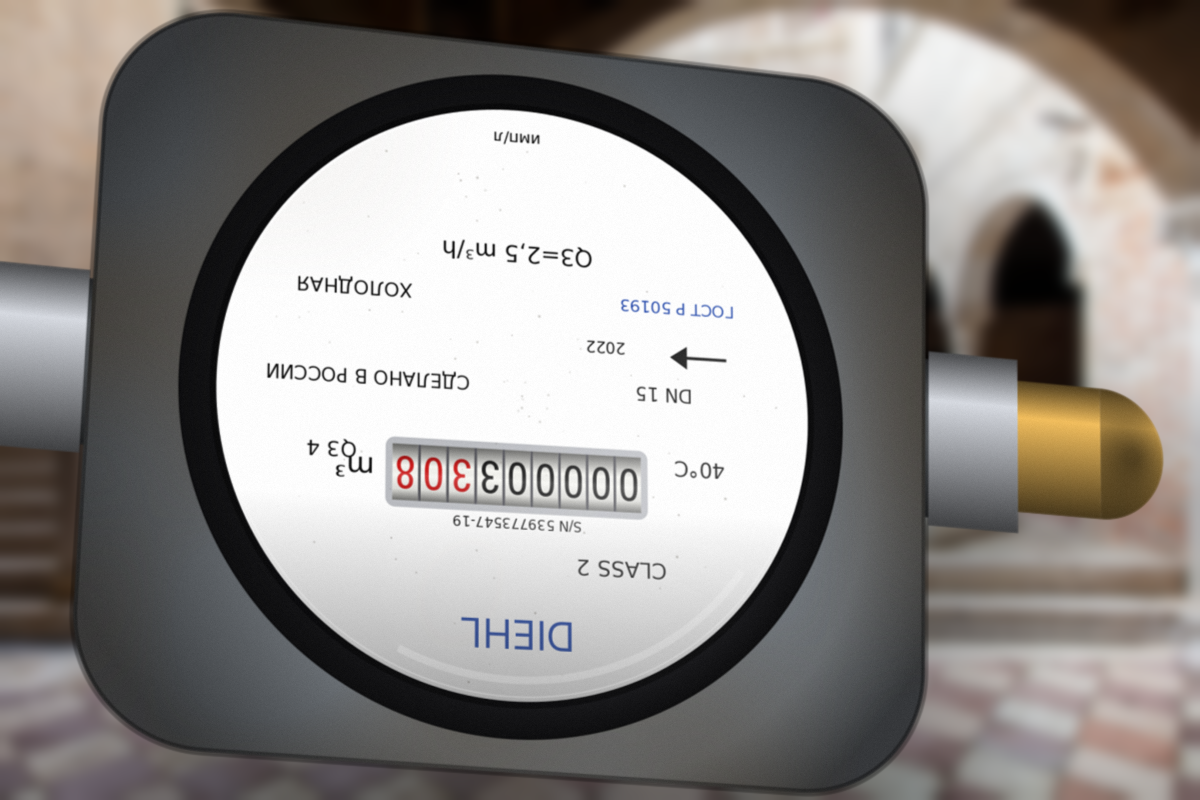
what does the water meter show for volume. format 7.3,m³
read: 3.308,m³
